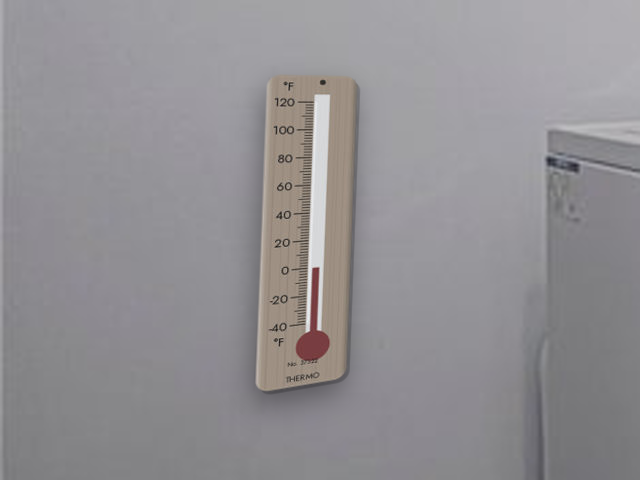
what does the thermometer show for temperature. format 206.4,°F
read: 0,°F
